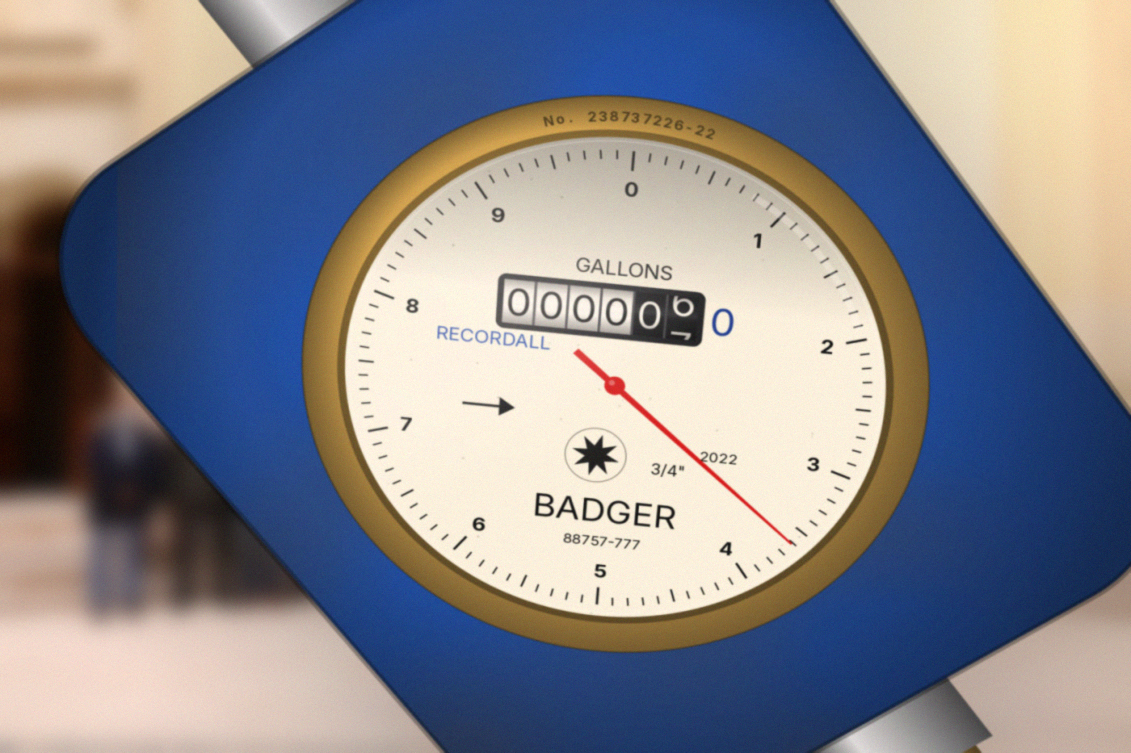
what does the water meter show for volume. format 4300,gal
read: 63.6,gal
